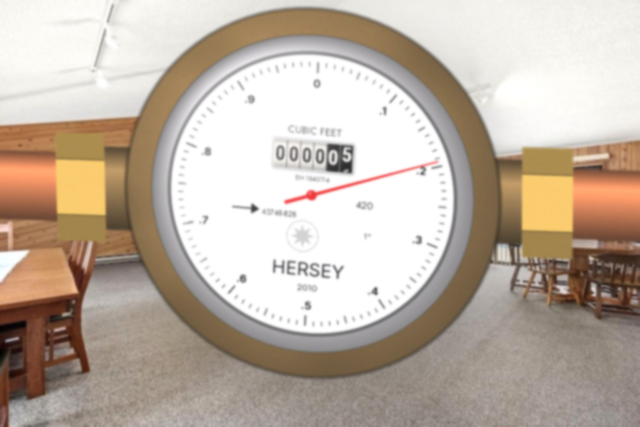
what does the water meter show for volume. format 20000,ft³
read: 5.19,ft³
